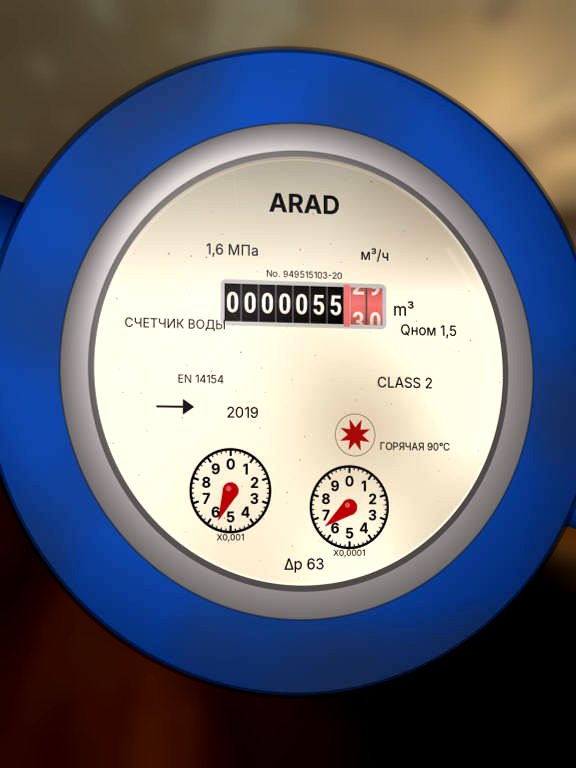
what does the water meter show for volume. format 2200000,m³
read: 55.2956,m³
